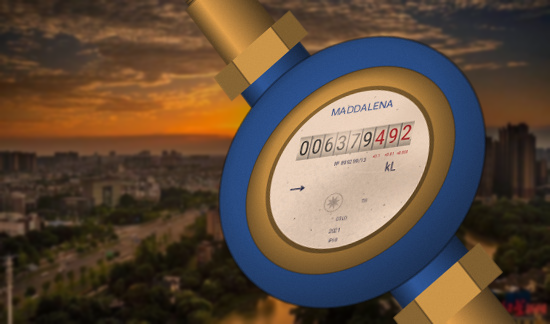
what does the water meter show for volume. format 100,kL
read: 6379.492,kL
